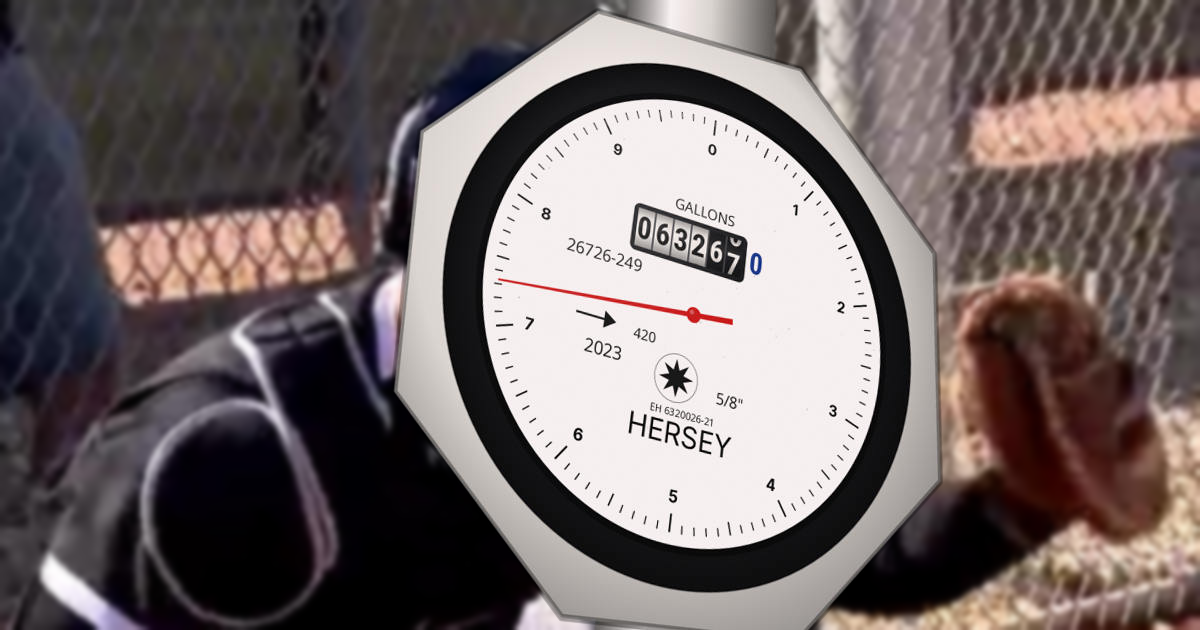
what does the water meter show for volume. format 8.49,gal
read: 632667.3,gal
